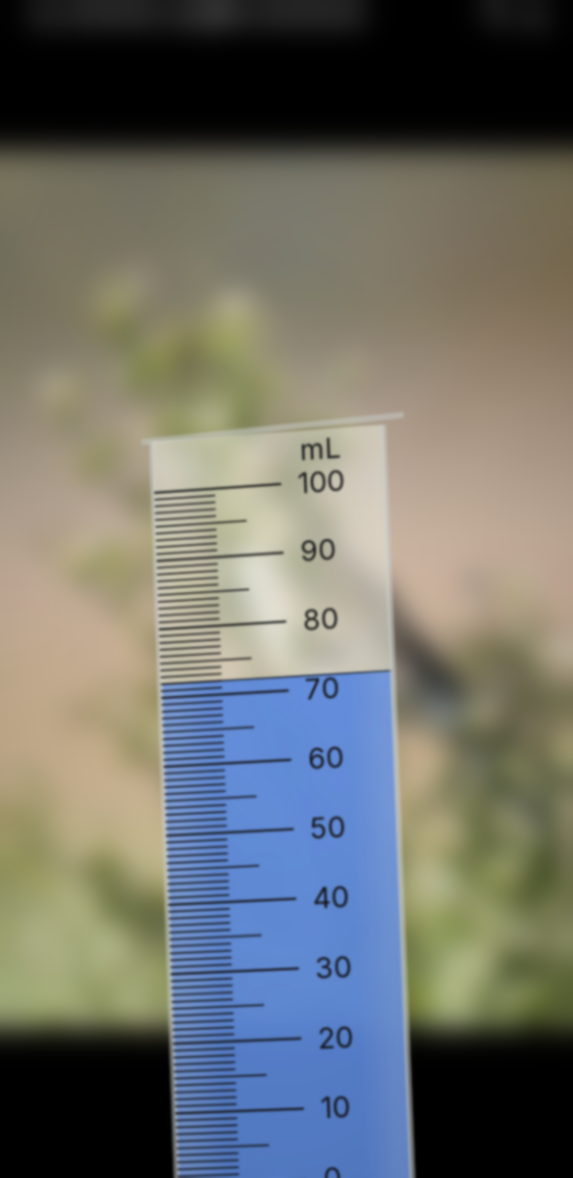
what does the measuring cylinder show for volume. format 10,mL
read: 72,mL
